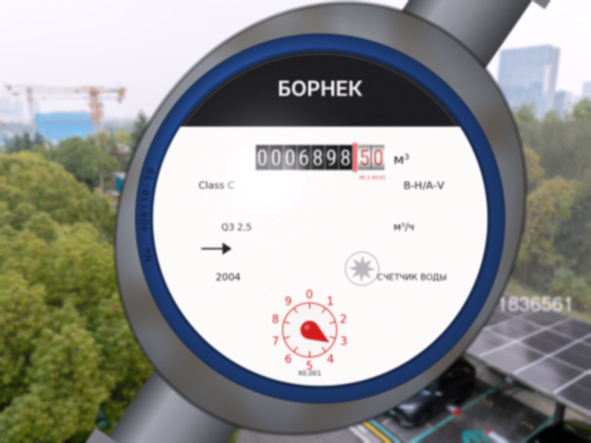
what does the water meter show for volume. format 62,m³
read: 6898.503,m³
